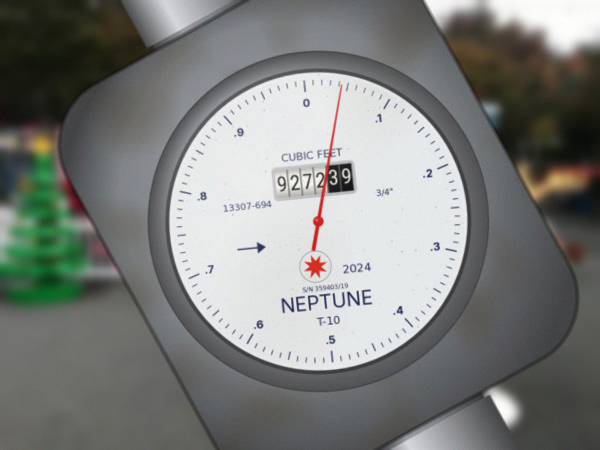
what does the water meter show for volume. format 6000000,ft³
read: 927239.04,ft³
